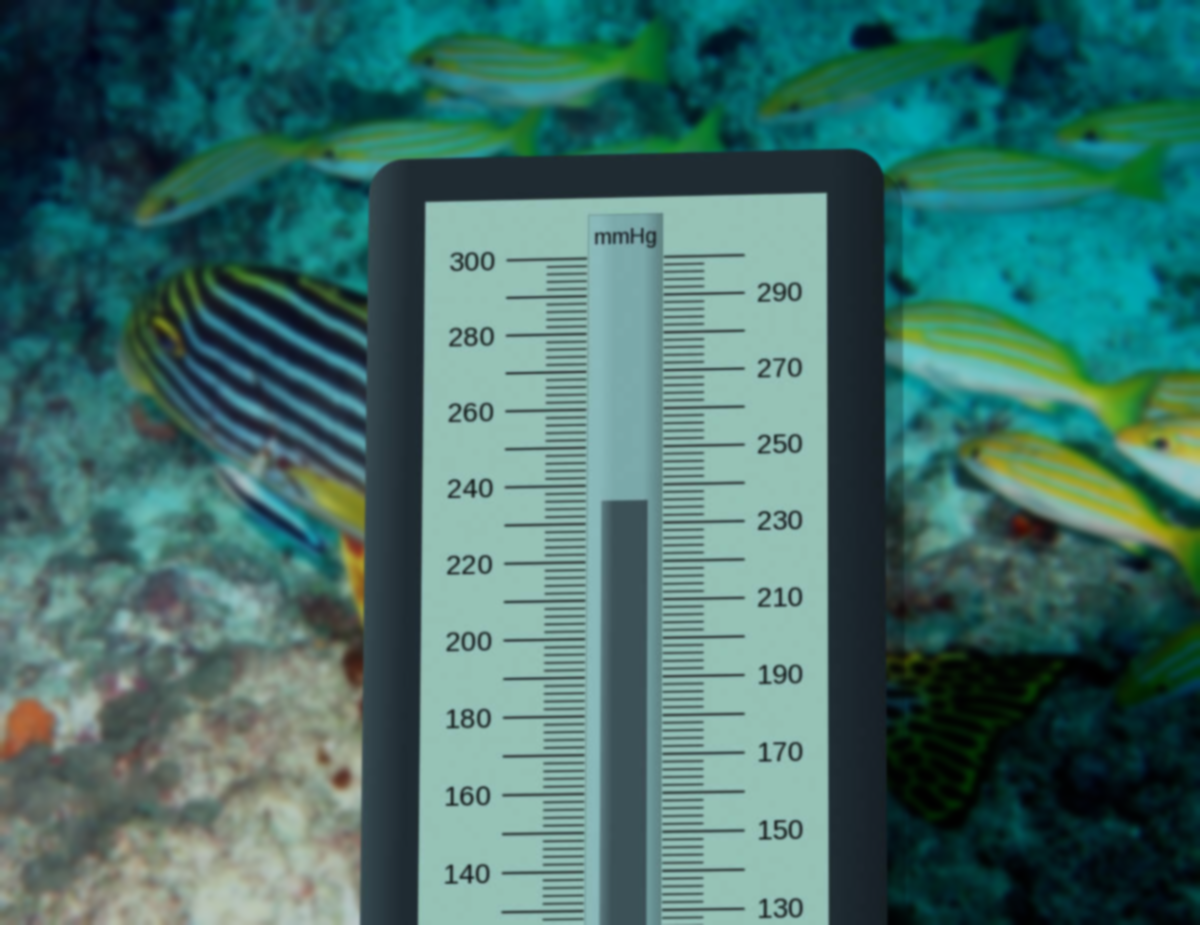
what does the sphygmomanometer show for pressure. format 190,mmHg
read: 236,mmHg
